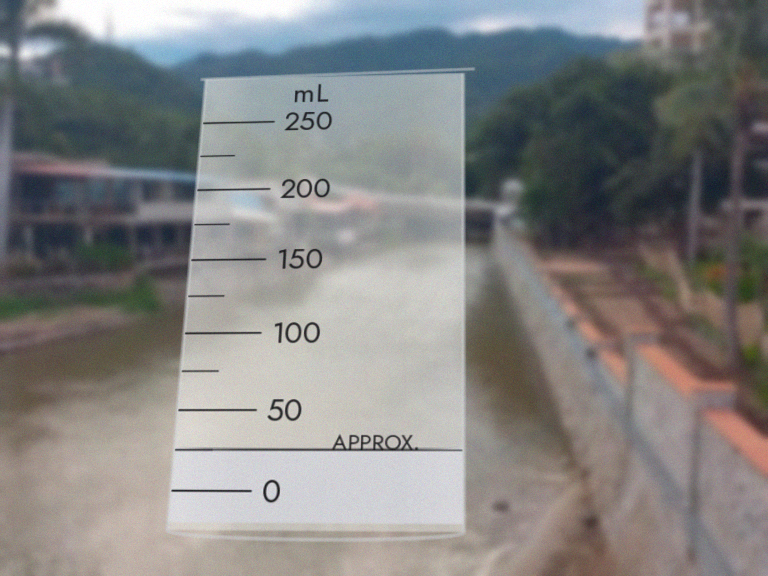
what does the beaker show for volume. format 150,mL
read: 25,mL
